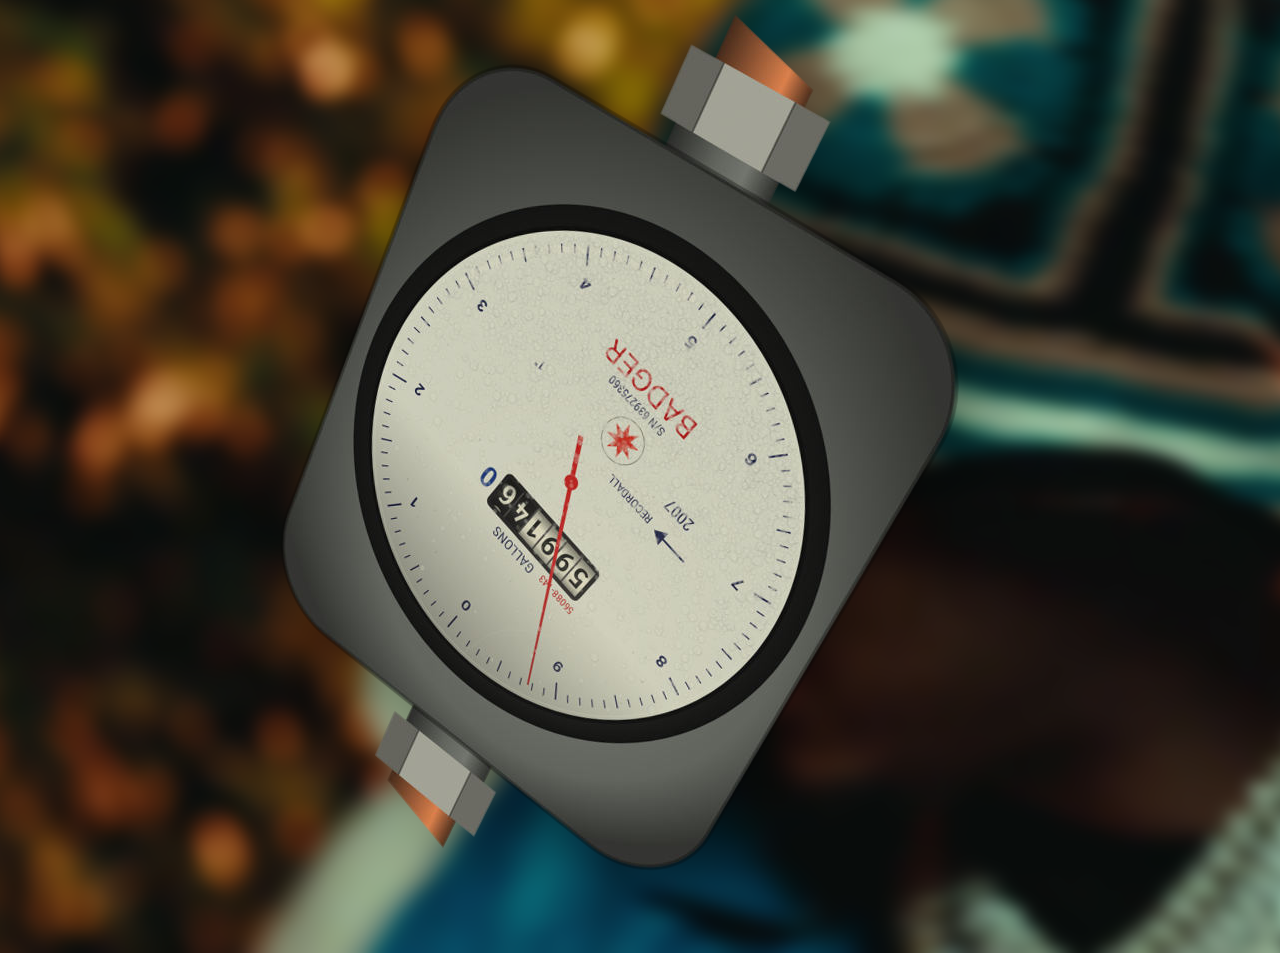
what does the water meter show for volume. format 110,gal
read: 5991459.2,gal
